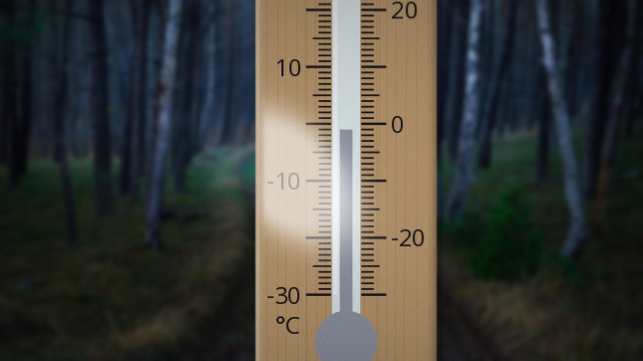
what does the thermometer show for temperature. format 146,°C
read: -1,°C
